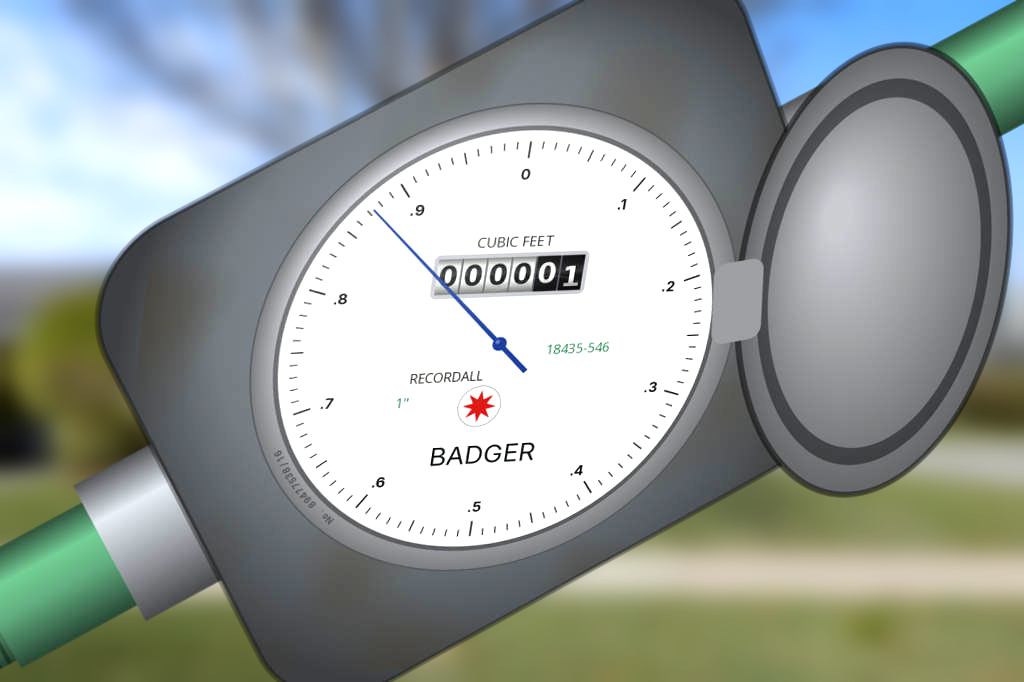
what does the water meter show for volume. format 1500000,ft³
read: 0.87,ft³
